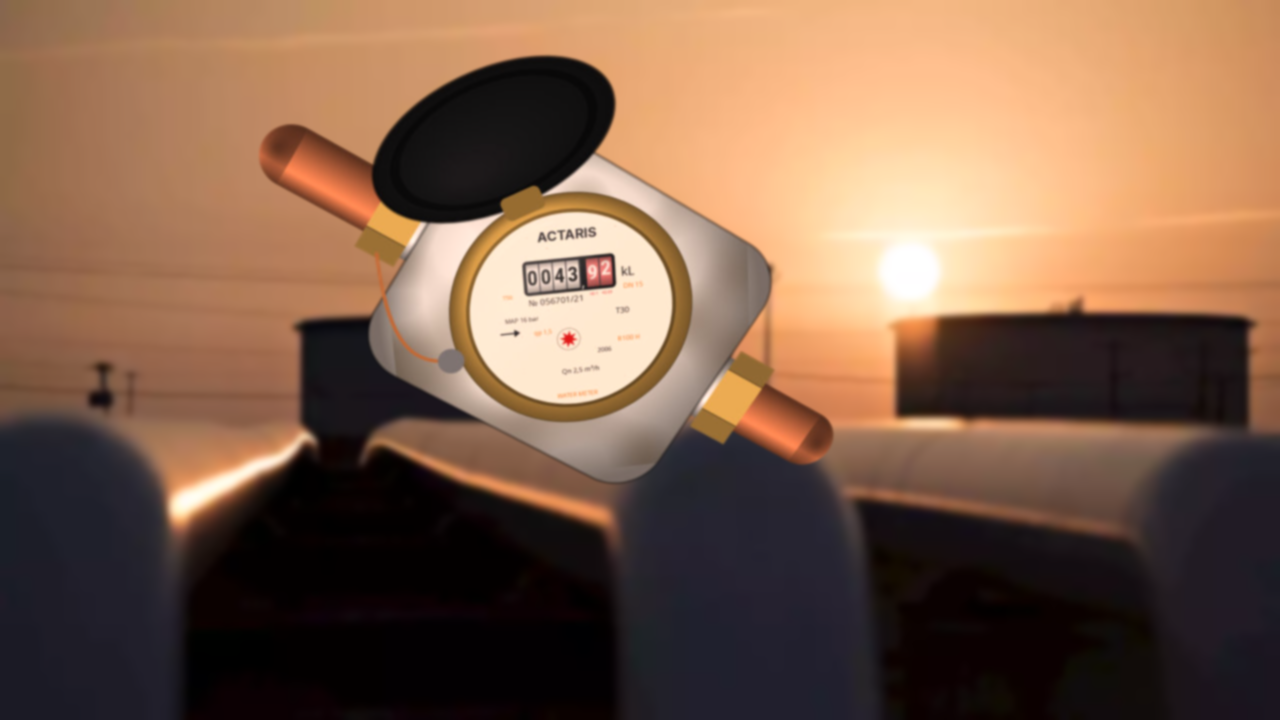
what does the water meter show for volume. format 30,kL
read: 43.92,kL
